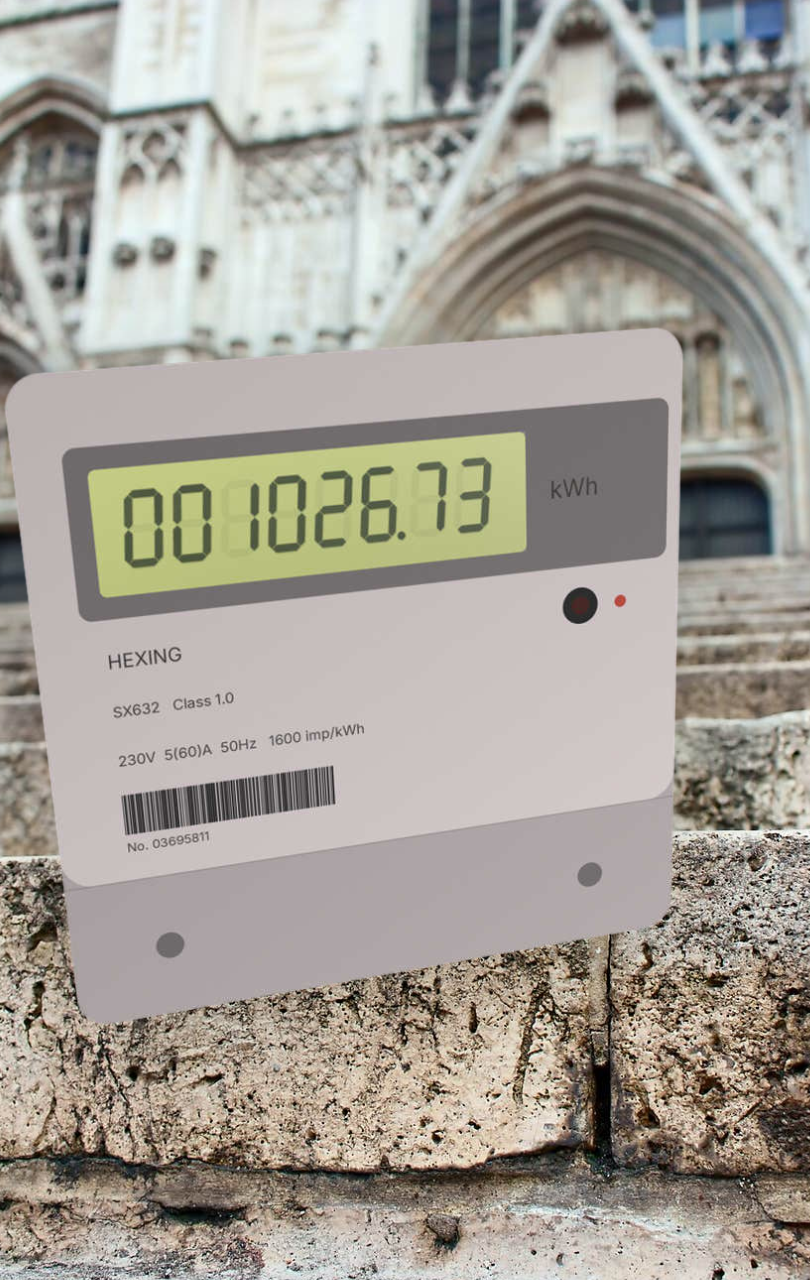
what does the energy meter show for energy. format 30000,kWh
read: 1026.73,kWh
